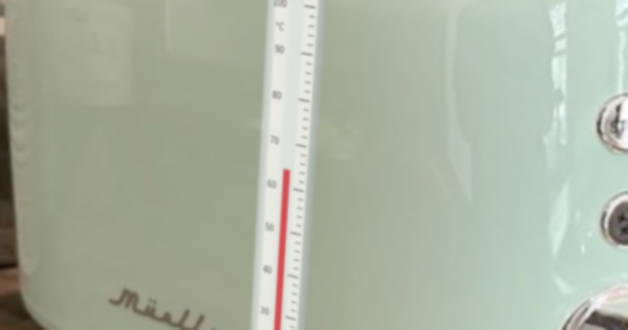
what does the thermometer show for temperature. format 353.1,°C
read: 64,°C
